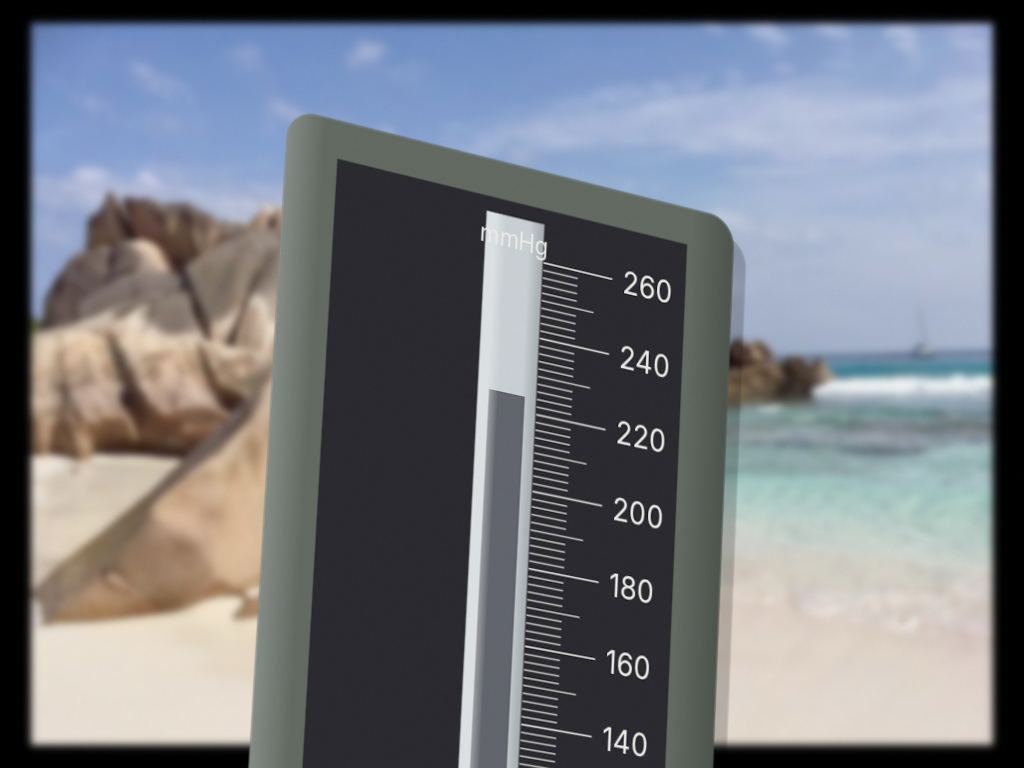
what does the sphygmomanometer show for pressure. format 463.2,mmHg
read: 224,mmHg
